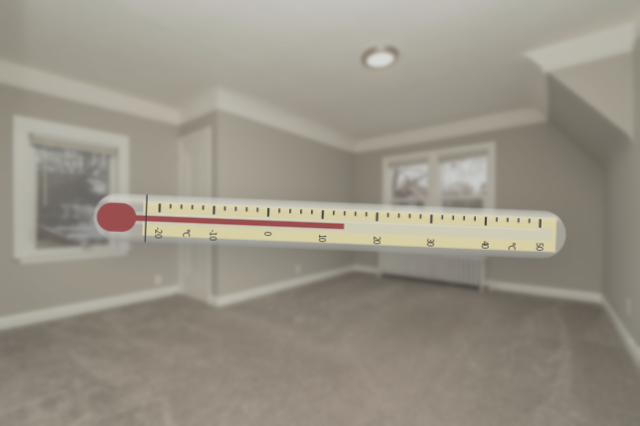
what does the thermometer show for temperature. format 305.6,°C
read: 14,°C
